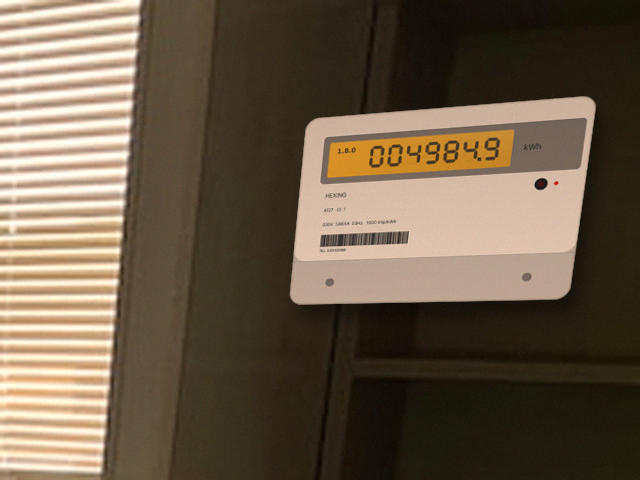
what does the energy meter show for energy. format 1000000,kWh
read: 4984.9,kWh
